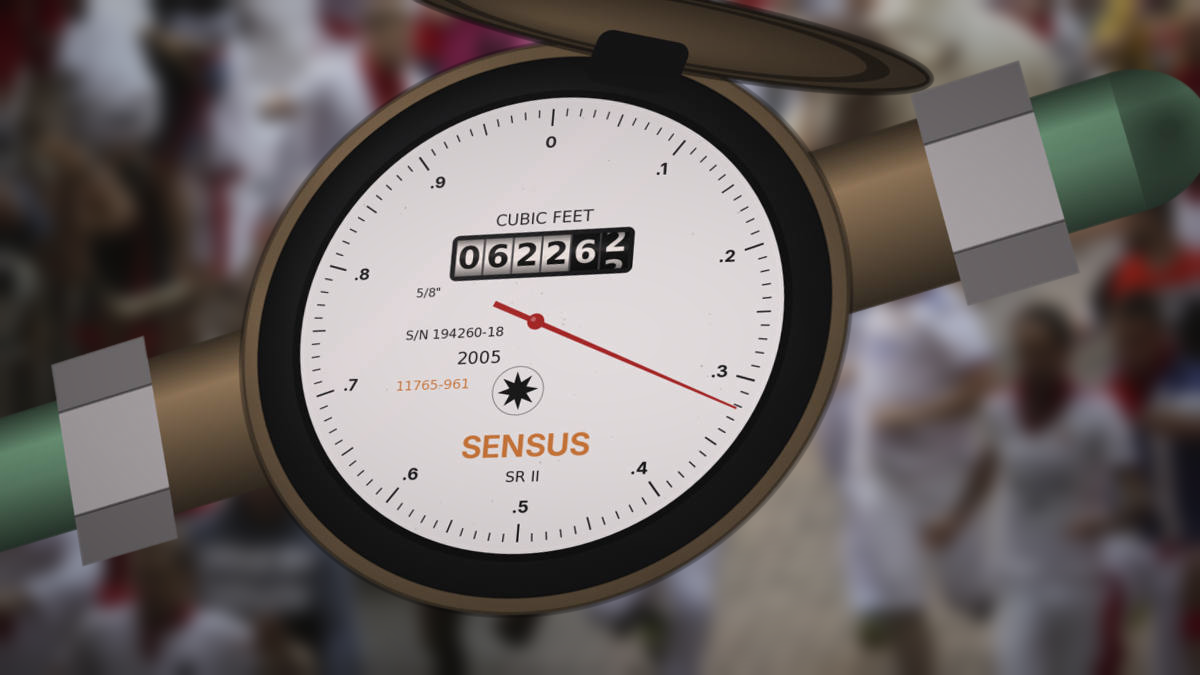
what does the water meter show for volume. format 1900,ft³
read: 62262.32,ft³
